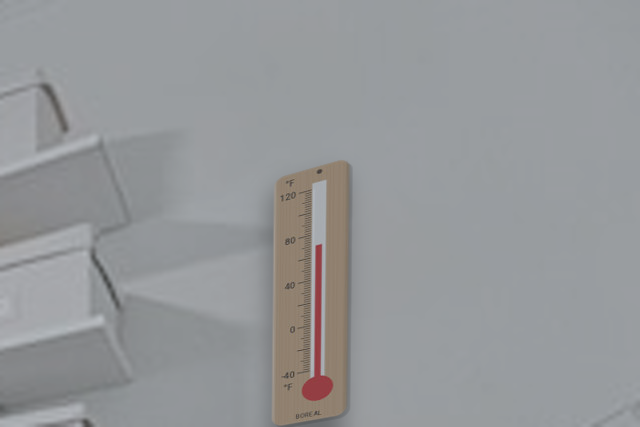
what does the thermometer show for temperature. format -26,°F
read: 70,°F
